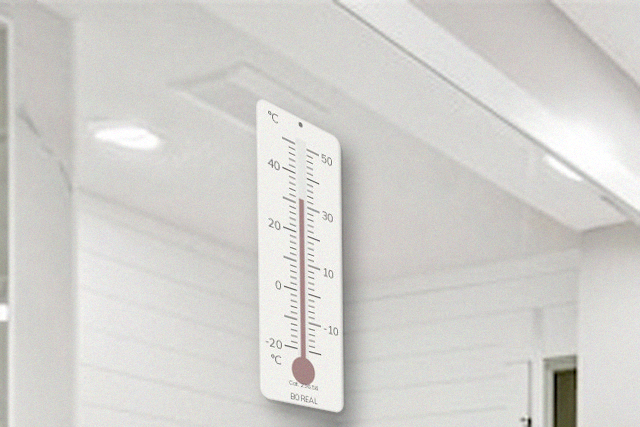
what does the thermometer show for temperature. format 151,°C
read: 32,°C
